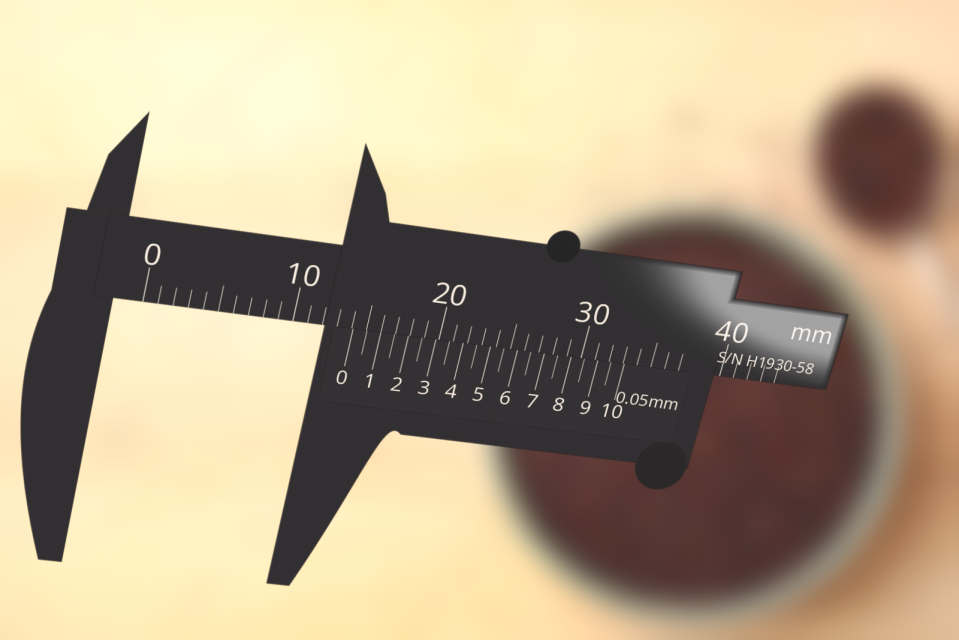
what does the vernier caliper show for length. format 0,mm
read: 14.1,mm
